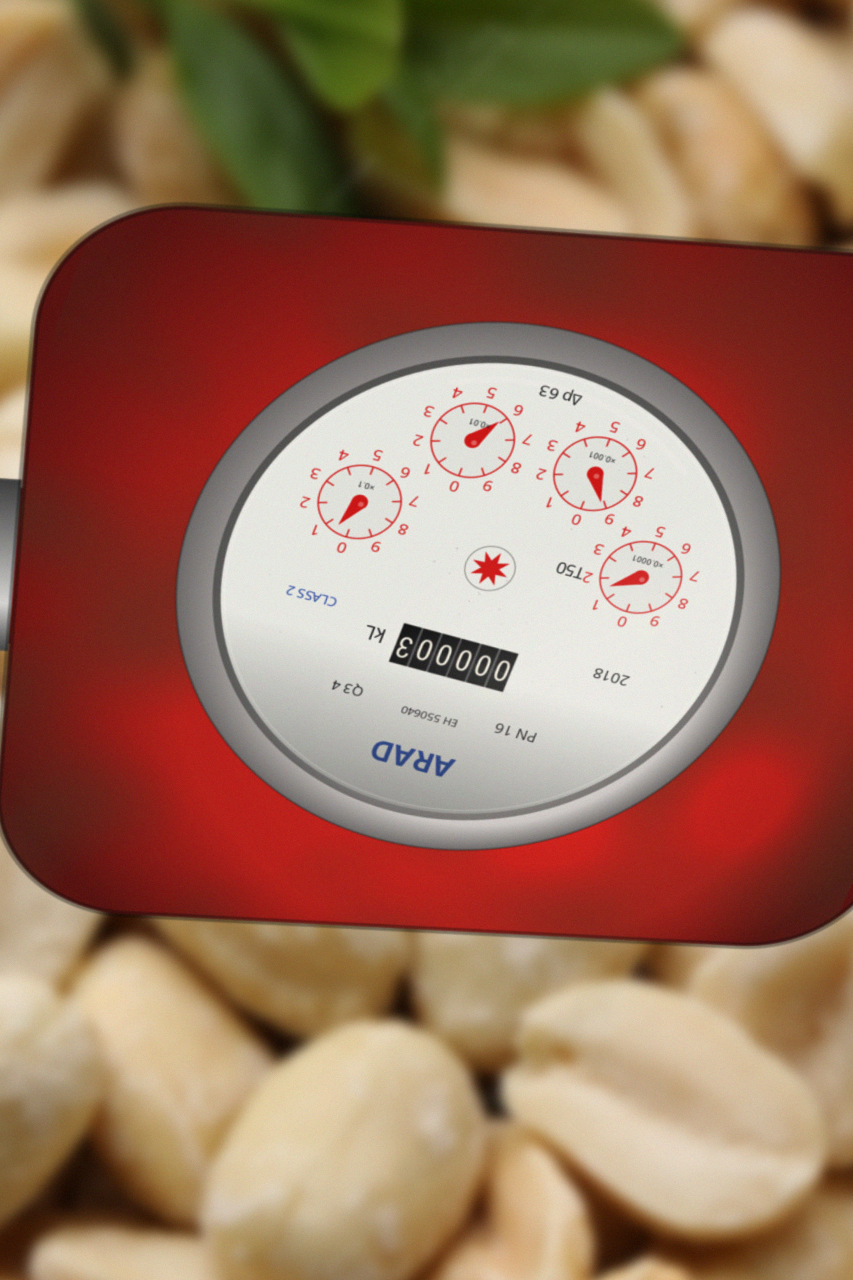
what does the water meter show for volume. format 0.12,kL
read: 3.0591,kL
